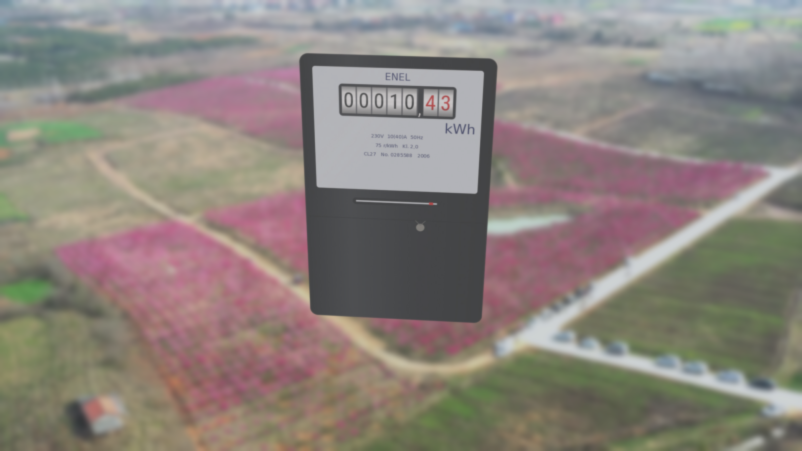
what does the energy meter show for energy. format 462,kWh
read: 10.43,kWh
